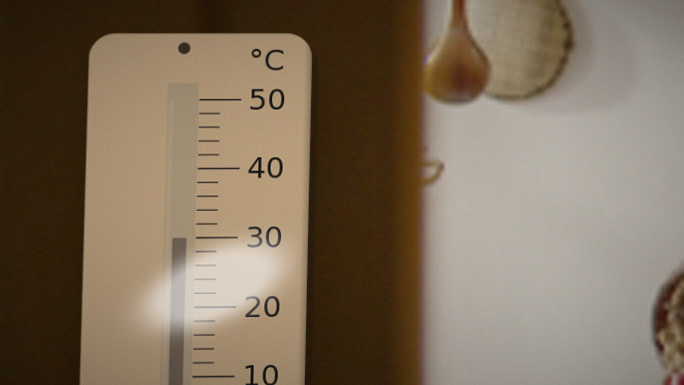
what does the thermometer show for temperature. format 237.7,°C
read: 30,°C
